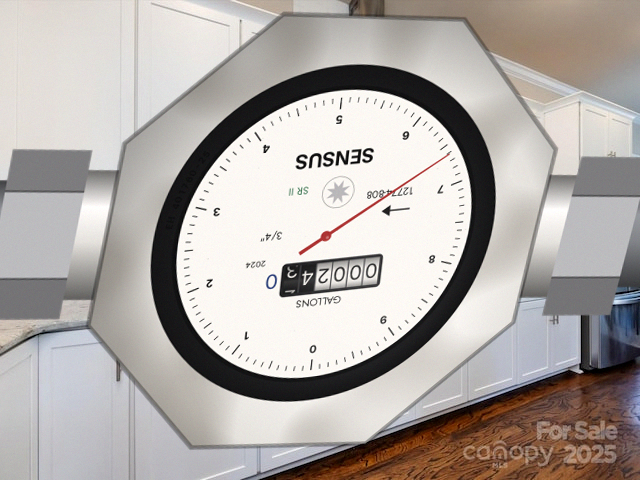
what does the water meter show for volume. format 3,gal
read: 2426.6,gal
